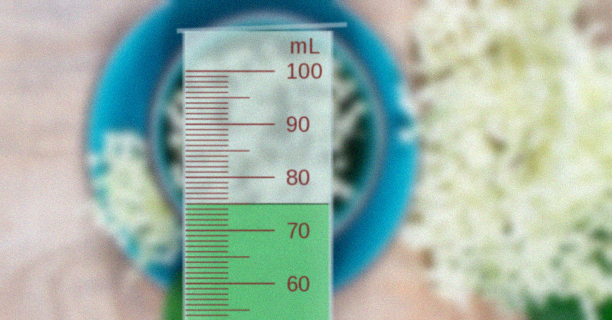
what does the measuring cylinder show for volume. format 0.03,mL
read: 75,mL
